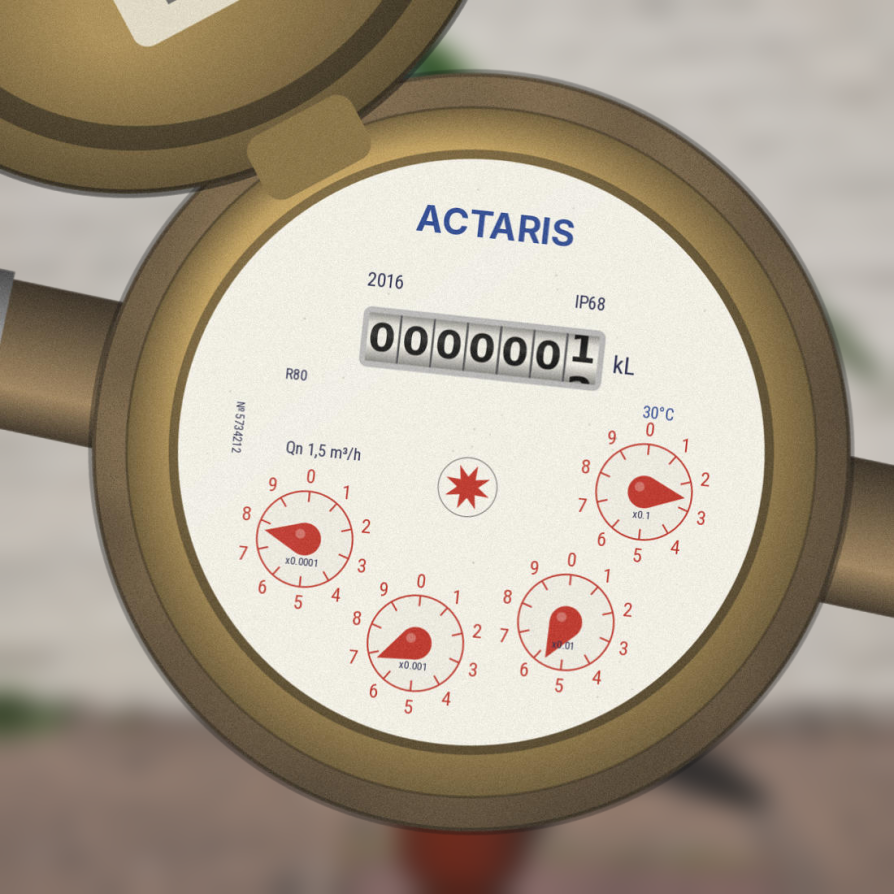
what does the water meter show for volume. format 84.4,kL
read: 1.2567,kL
